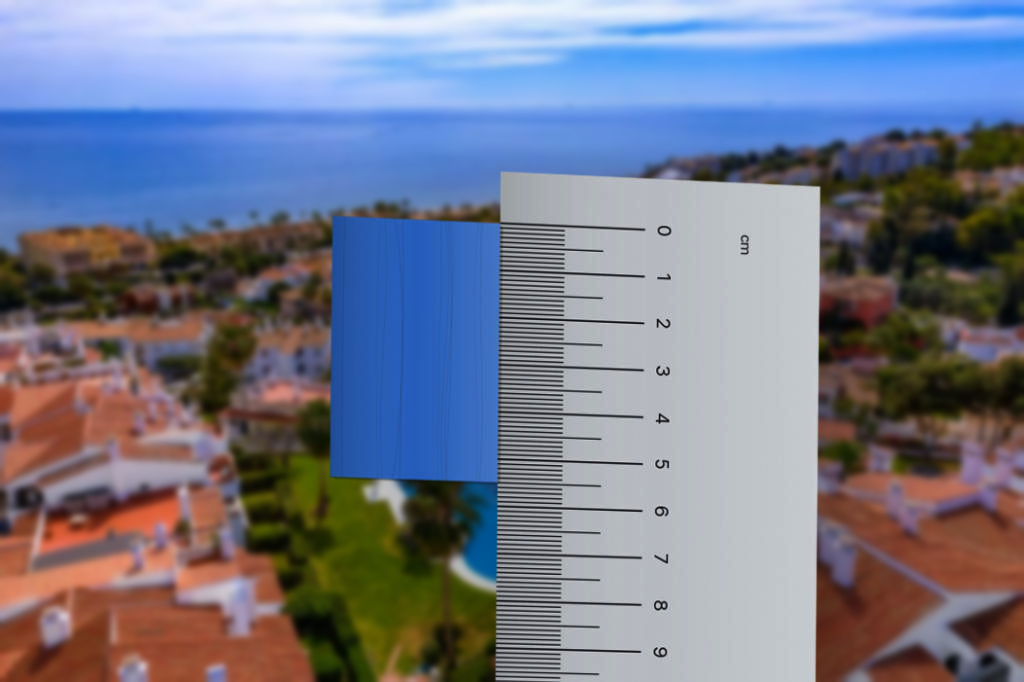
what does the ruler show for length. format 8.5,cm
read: 5.5,cm
